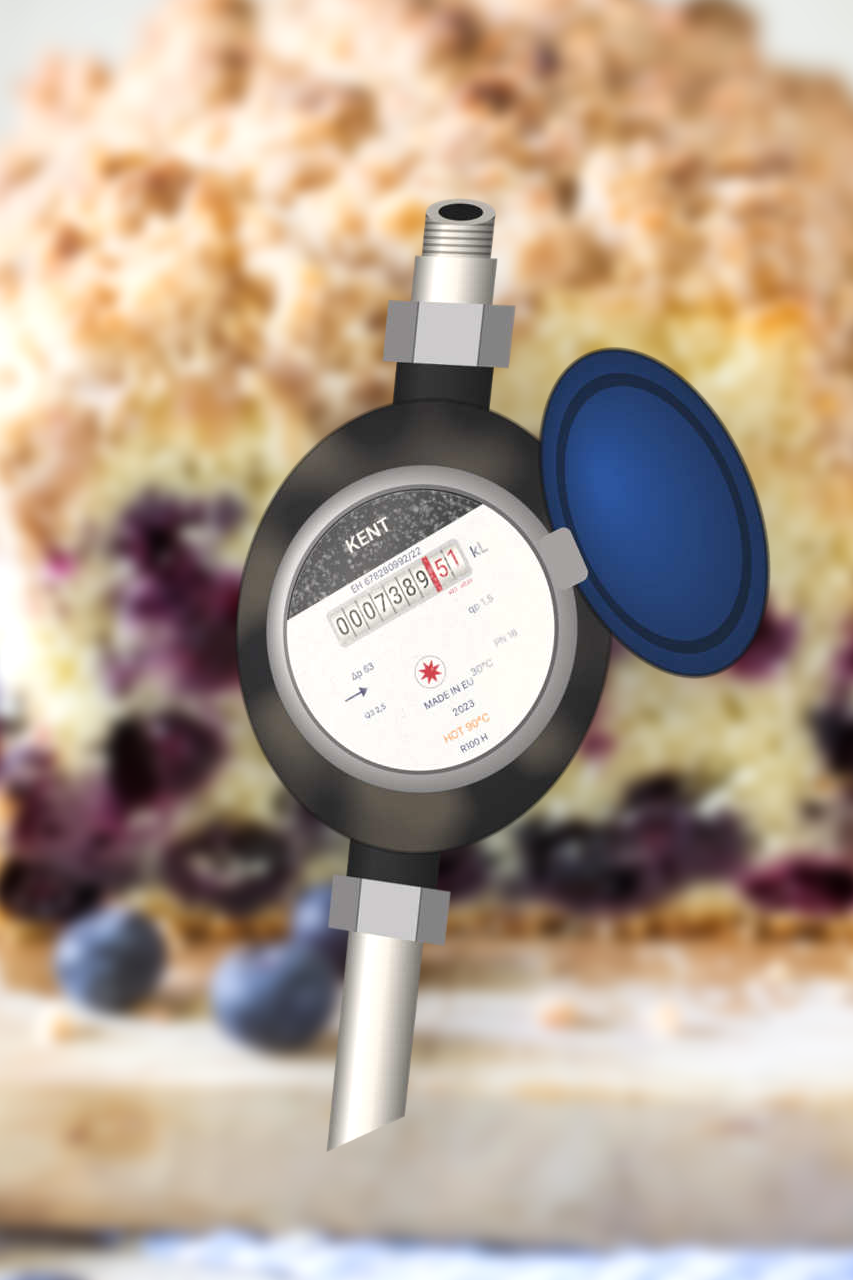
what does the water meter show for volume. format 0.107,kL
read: 7389.51,kL
